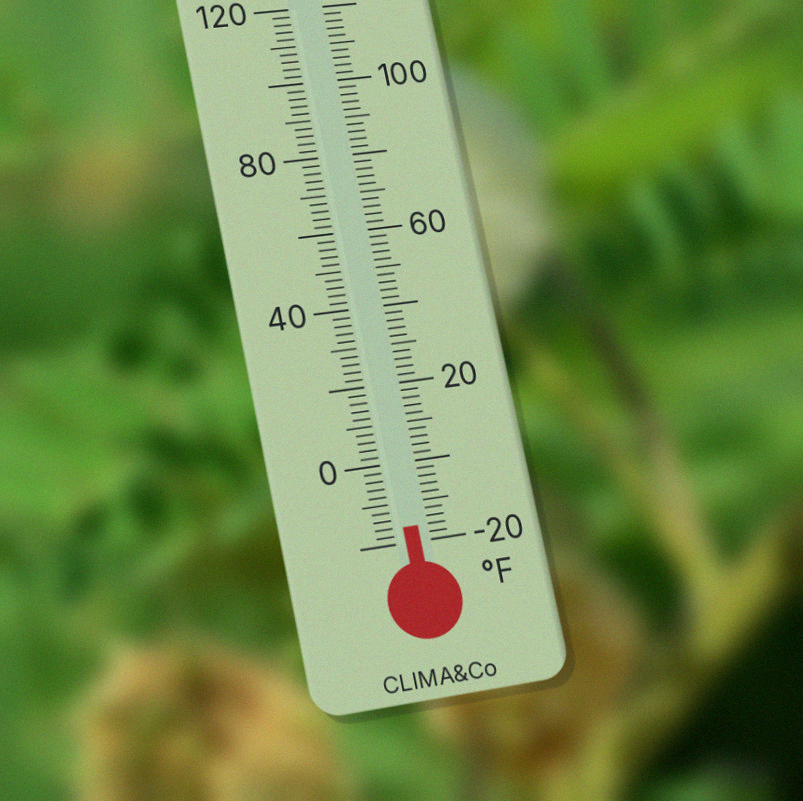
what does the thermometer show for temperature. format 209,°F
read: -16,°F
